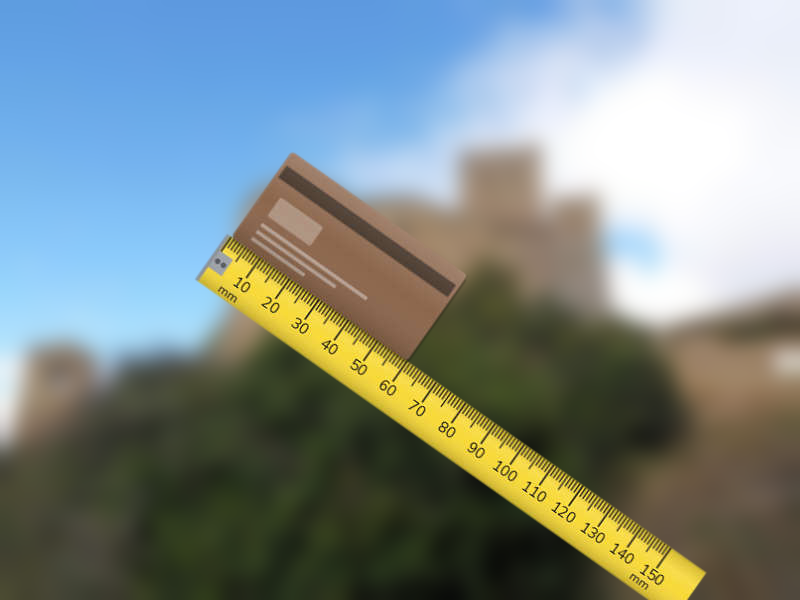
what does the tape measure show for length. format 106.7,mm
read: 60,mm
